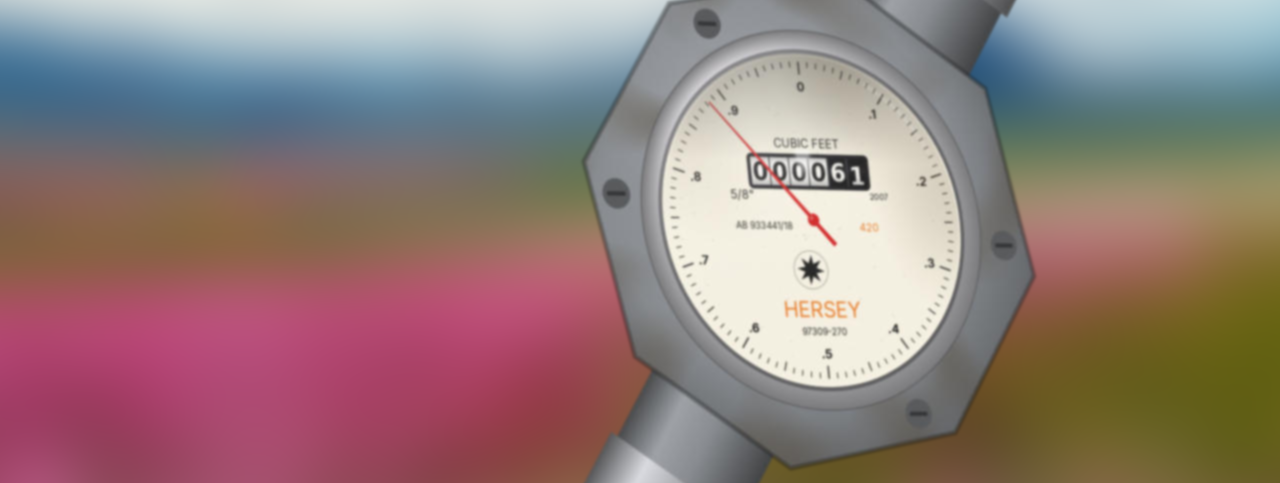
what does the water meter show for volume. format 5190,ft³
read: 60.88,ft³
